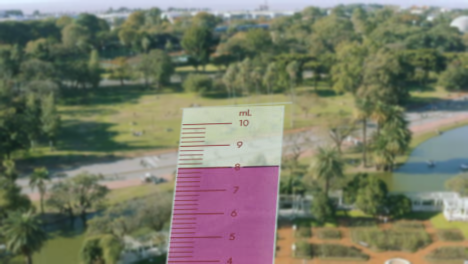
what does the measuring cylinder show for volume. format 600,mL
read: 8,mL
